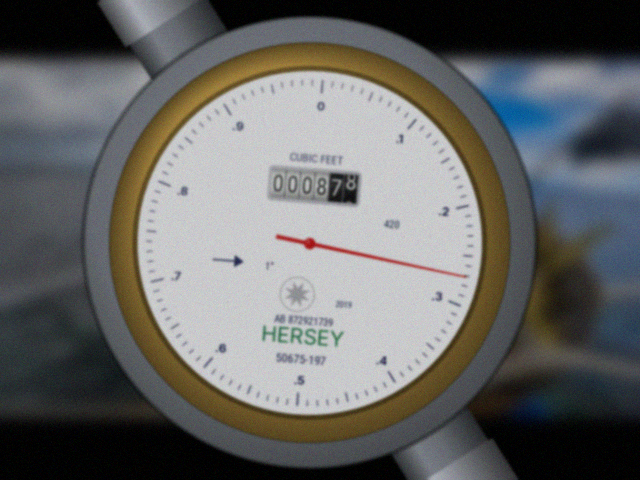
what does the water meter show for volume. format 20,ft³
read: 878.27,ft³
